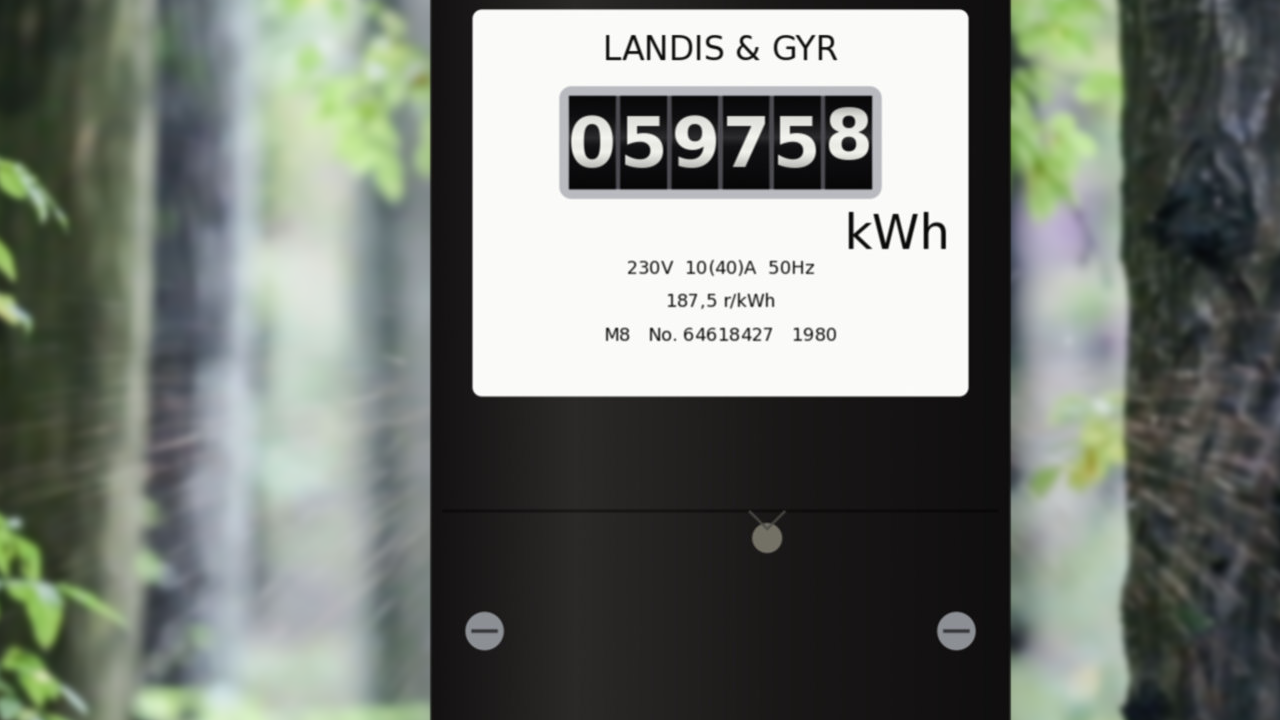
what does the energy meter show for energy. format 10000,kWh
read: 59758,kWh
